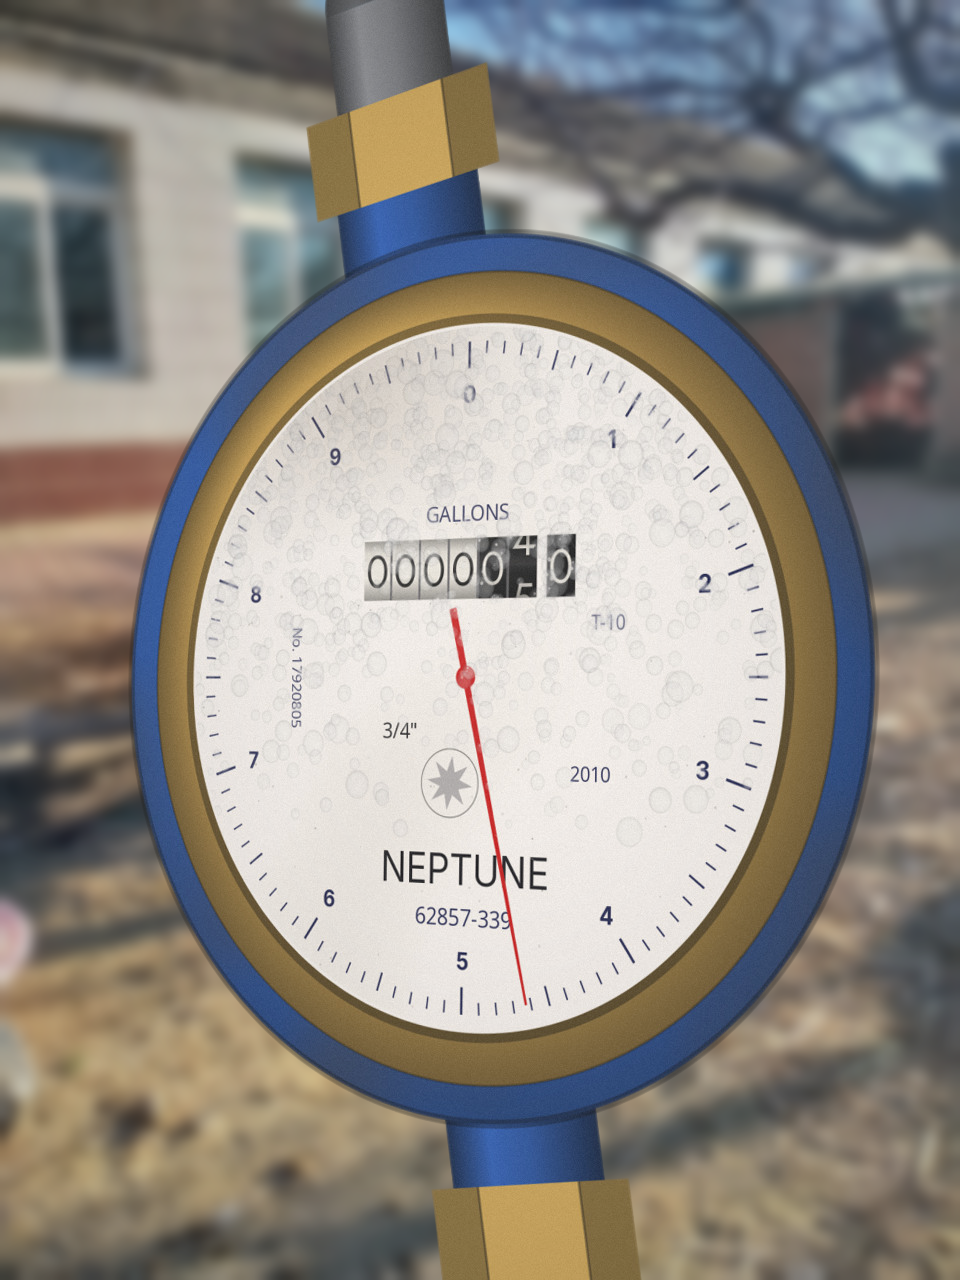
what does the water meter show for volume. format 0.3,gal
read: 44.6,gal
